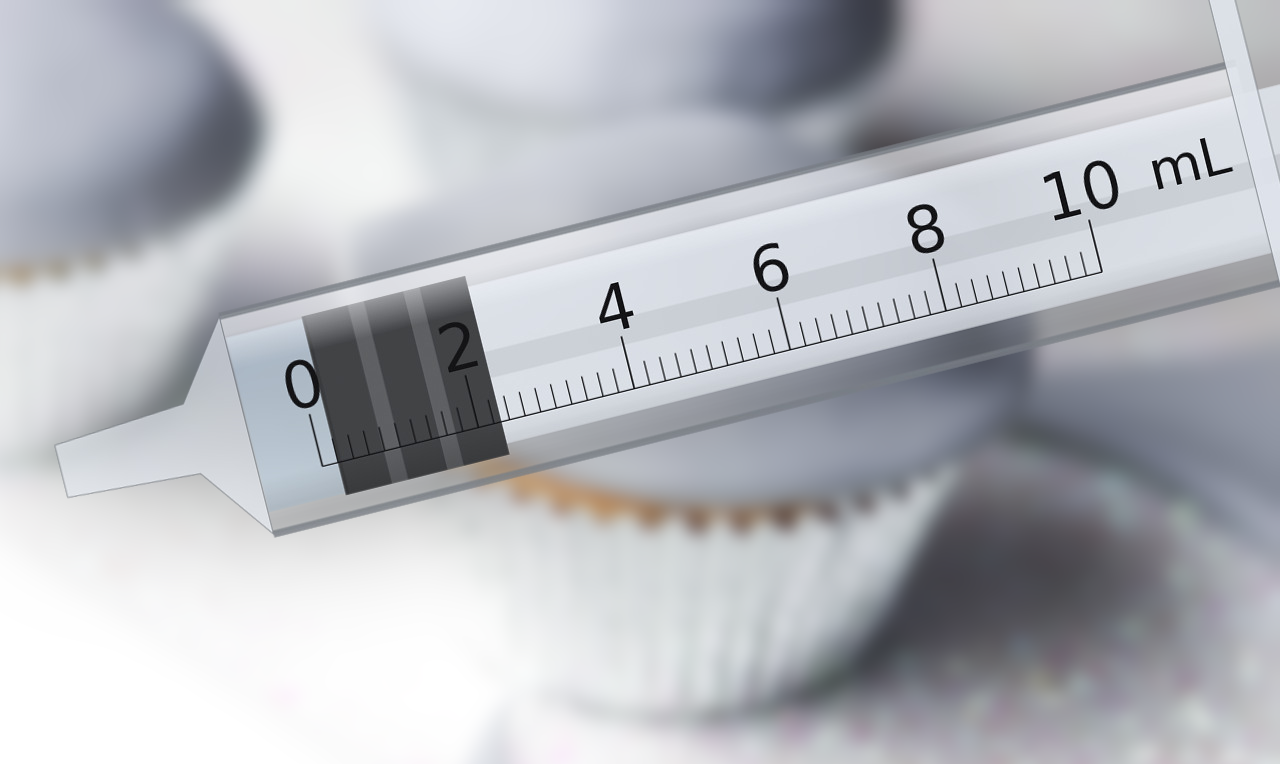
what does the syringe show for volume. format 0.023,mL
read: 0.2,mL
